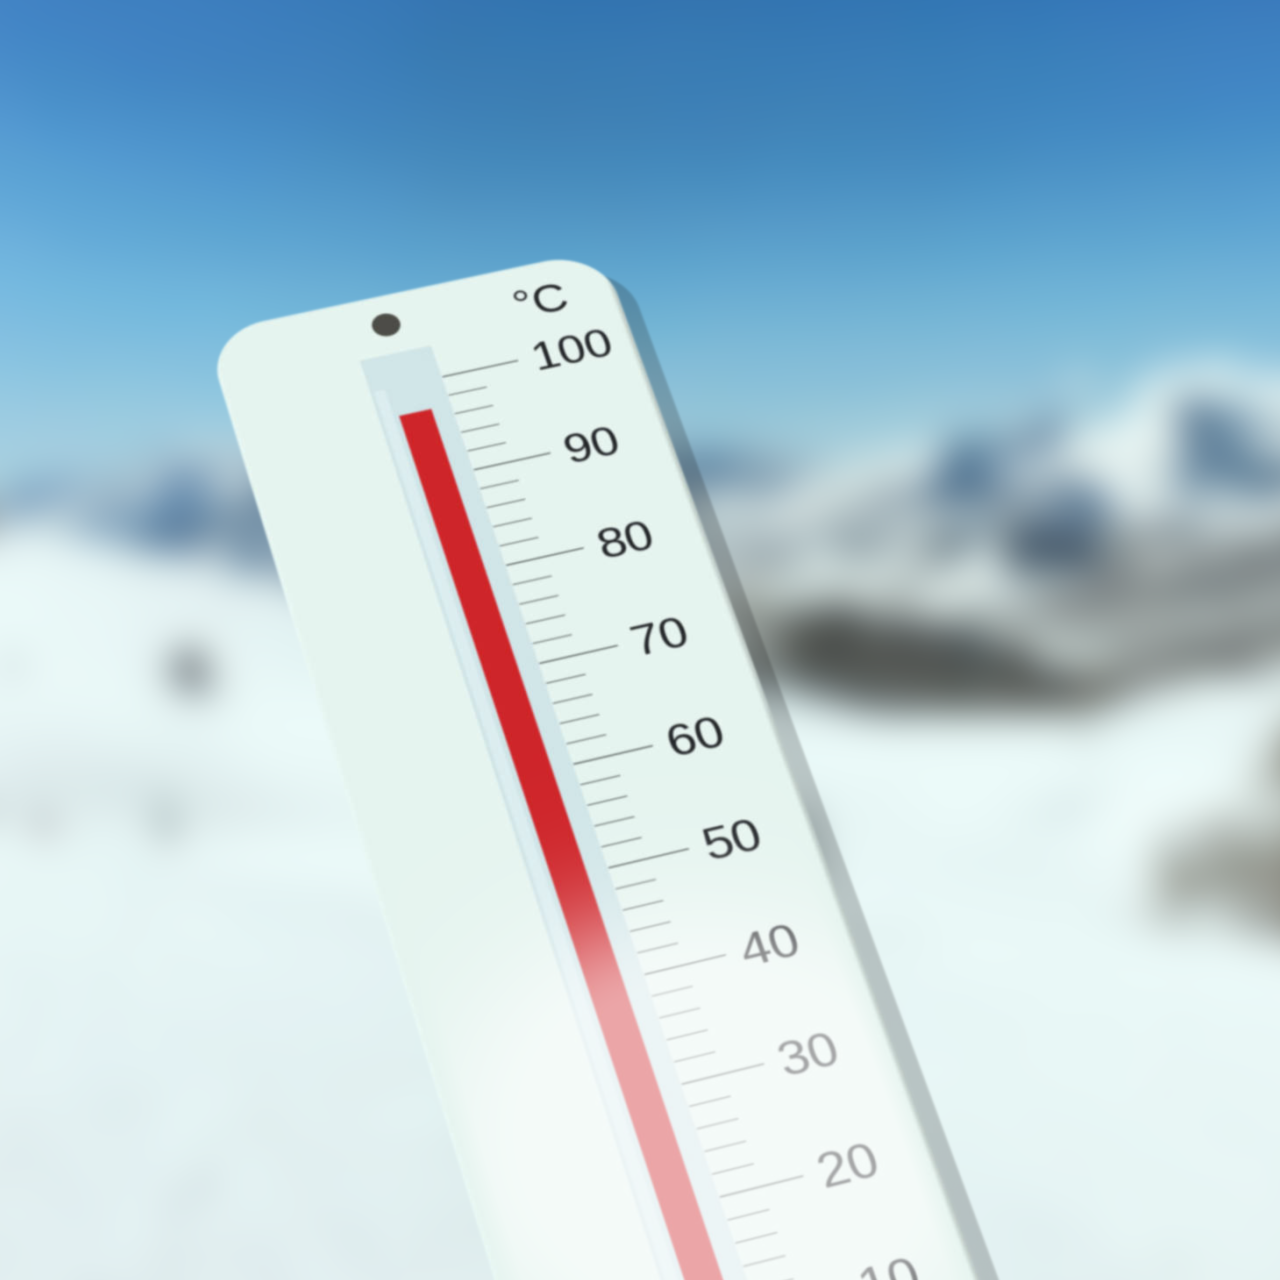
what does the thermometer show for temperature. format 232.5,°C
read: 97,°C
